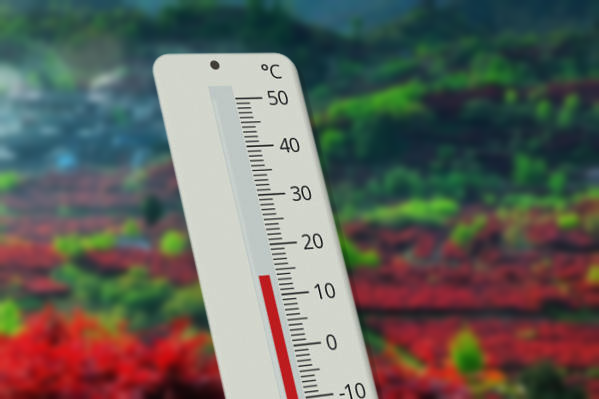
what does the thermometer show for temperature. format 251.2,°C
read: 14,°C
